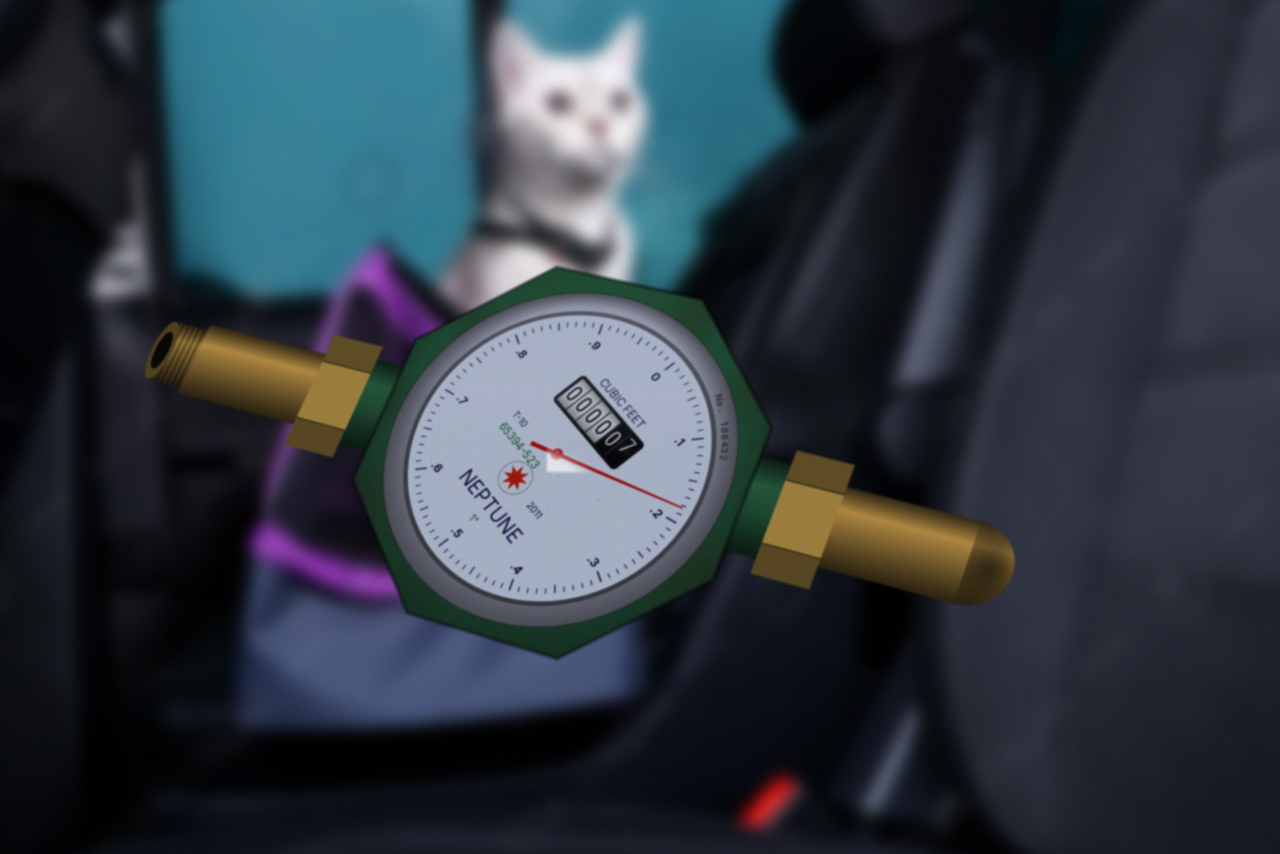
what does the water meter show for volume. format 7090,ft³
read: 7.18,ft³
